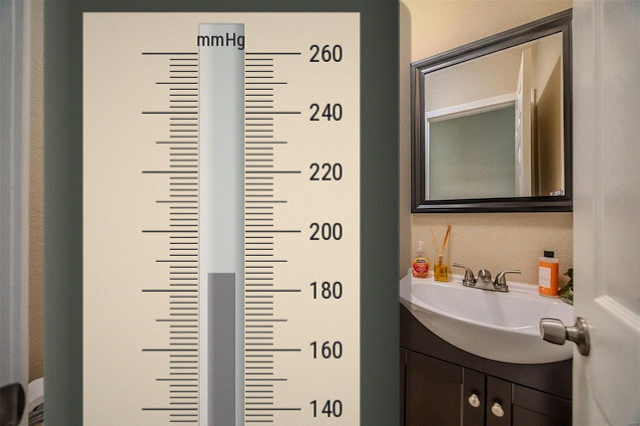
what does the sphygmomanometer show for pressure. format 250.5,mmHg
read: 186,mmHg
